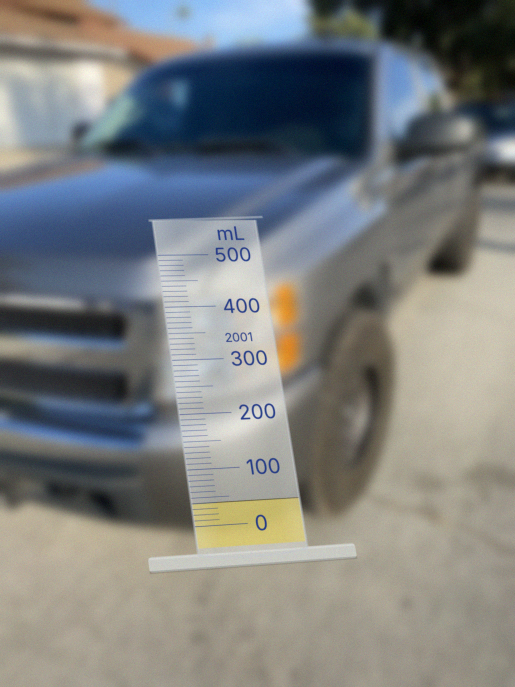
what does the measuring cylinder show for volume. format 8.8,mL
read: 40,mL
